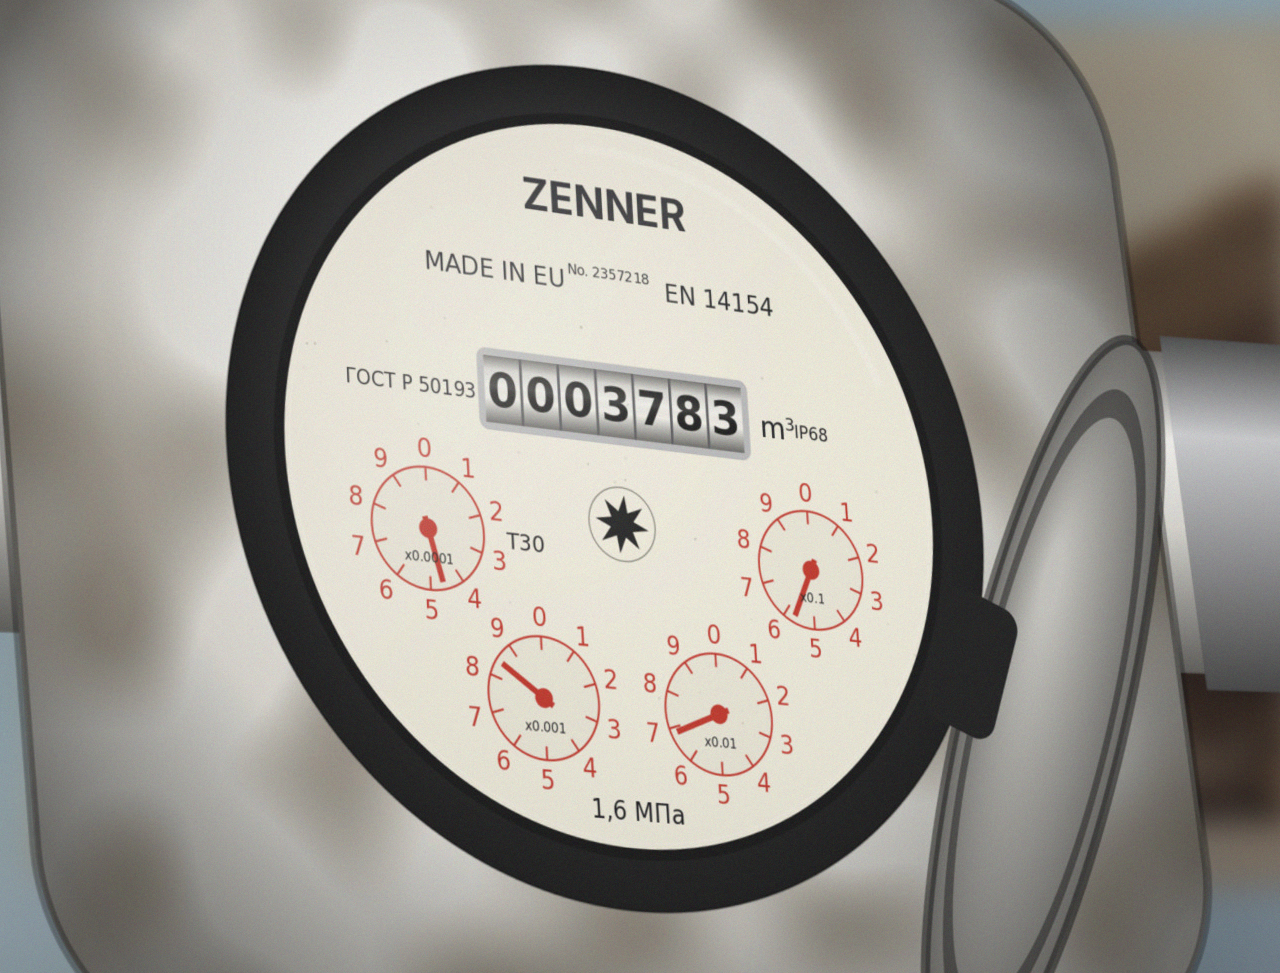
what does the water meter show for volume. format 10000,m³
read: 3783.5684,m³
